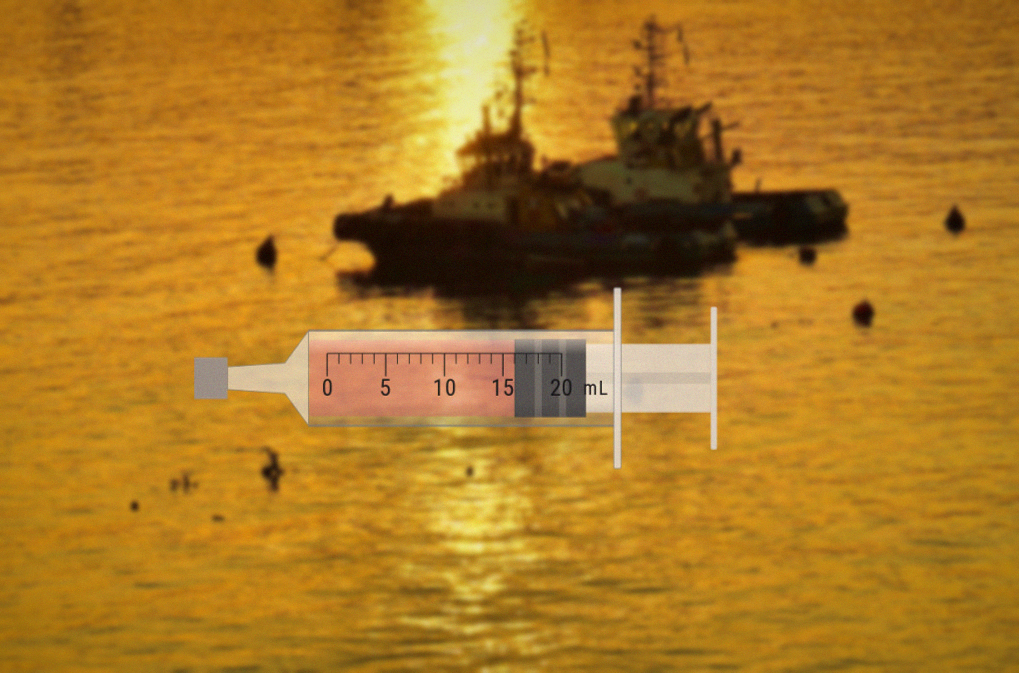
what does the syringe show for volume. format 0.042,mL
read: 16,mL
